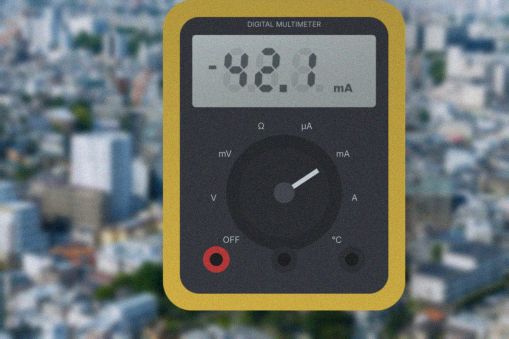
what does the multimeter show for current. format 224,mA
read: -42.1,mA
